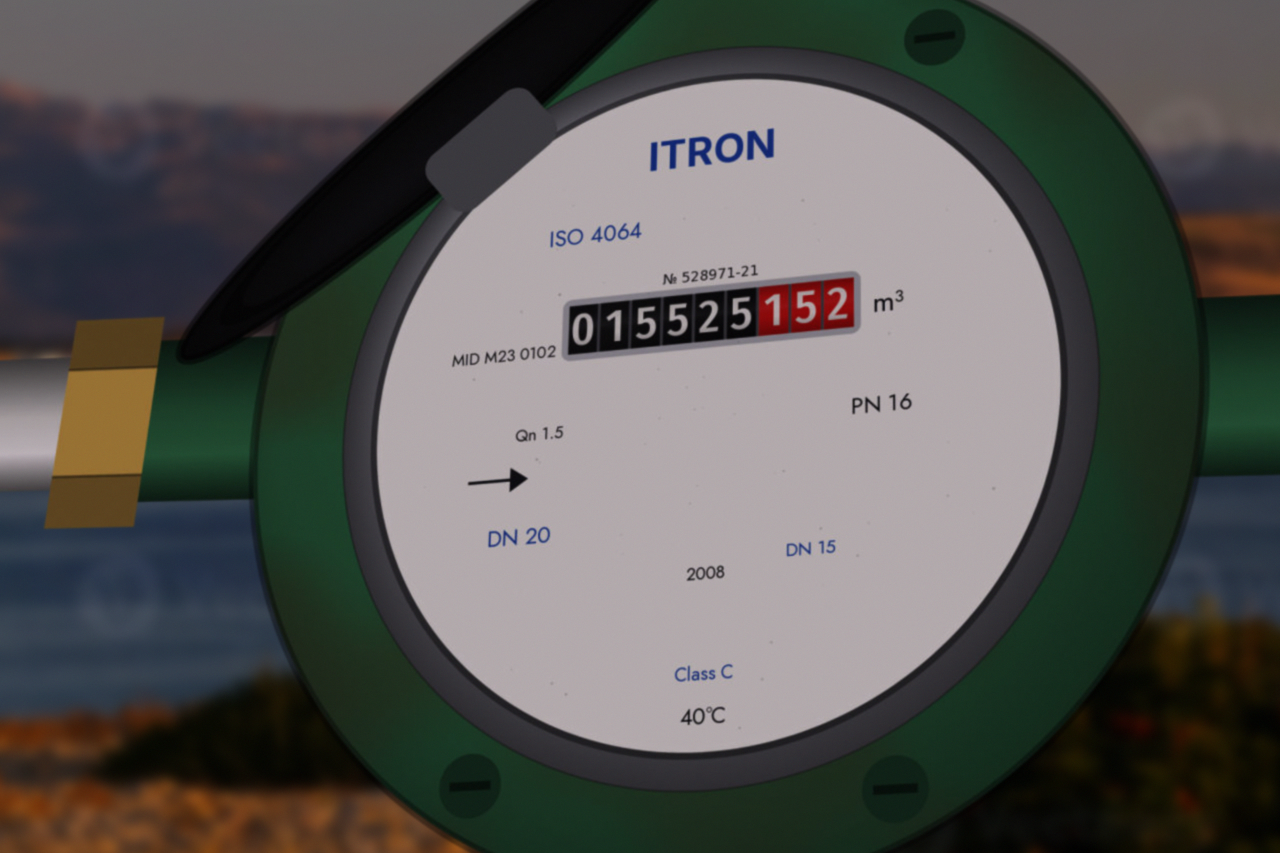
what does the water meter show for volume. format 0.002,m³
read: 15525.152,m³
